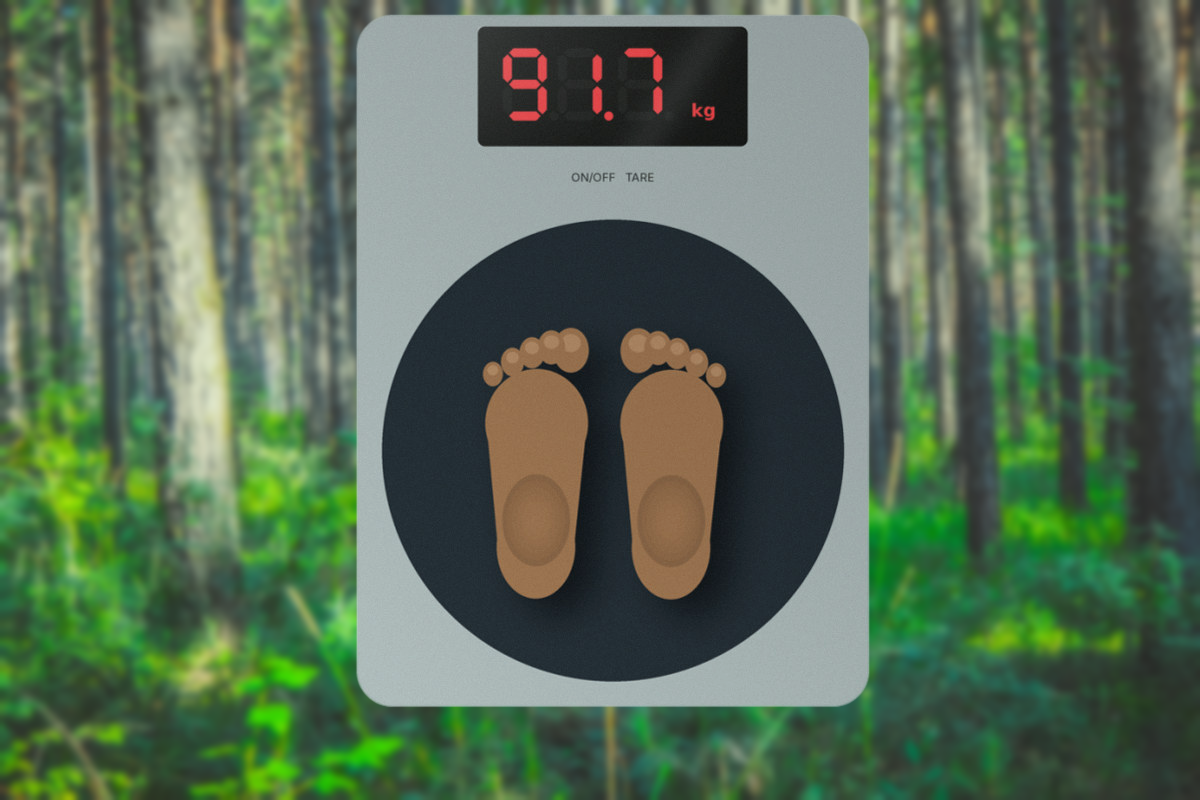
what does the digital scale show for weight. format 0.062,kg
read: 91.7,kg
